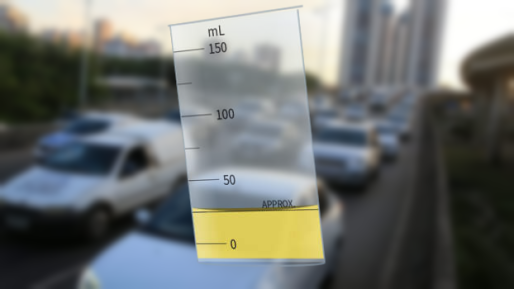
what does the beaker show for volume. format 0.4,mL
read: 25,mL
